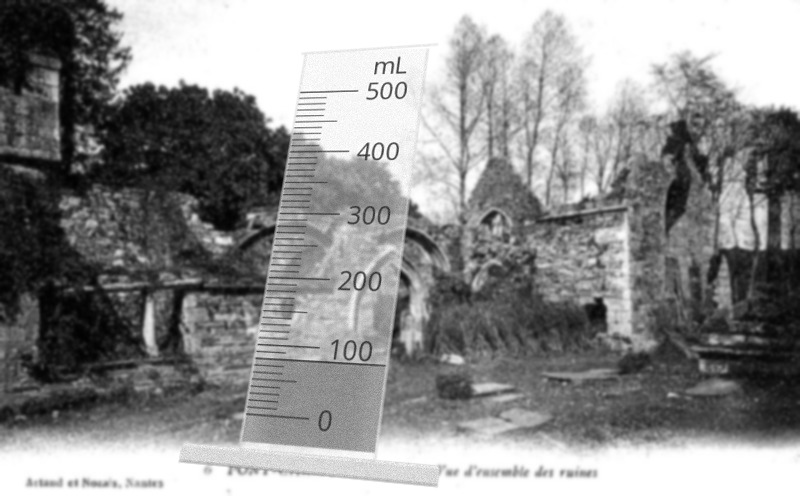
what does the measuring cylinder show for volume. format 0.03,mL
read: 80,mL
